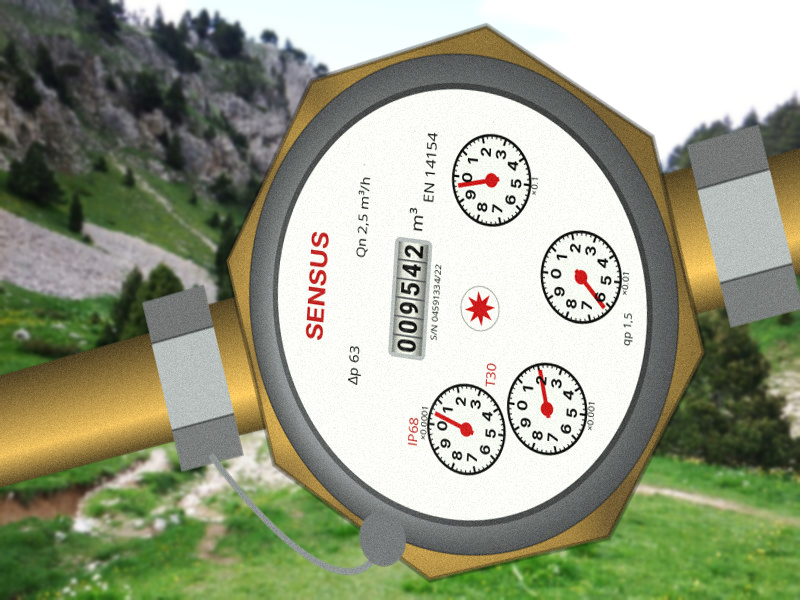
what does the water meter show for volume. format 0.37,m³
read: 9541.9620,m³
